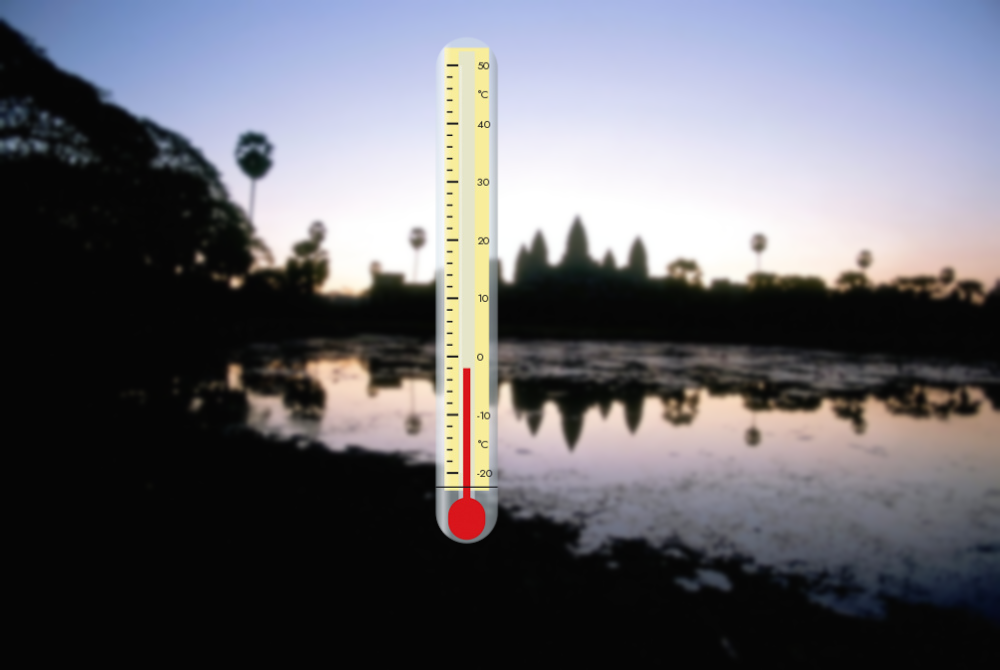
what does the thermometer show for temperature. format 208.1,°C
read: -2,°C
